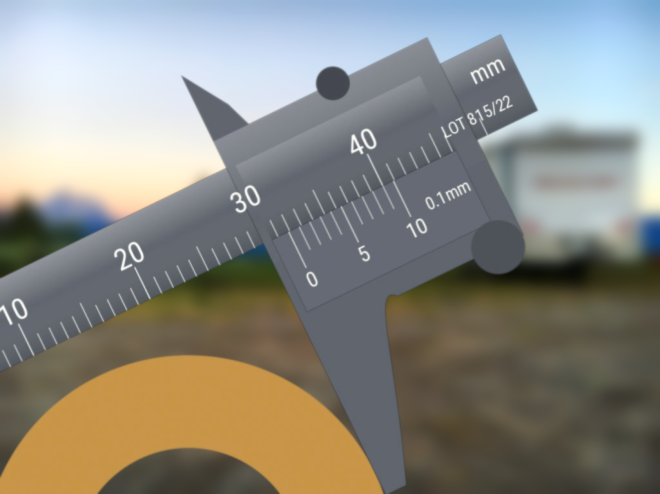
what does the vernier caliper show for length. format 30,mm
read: 31.9,mm
